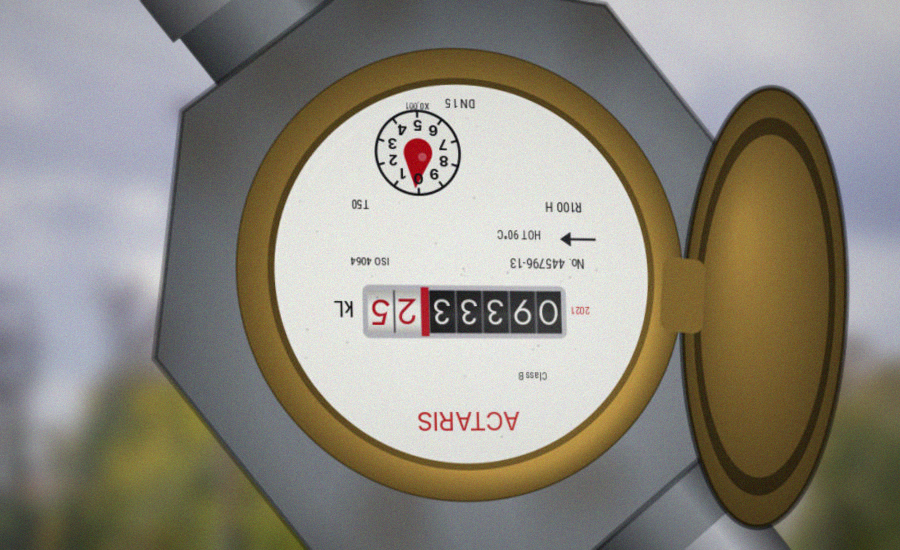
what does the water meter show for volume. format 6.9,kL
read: 9333.250,kL
